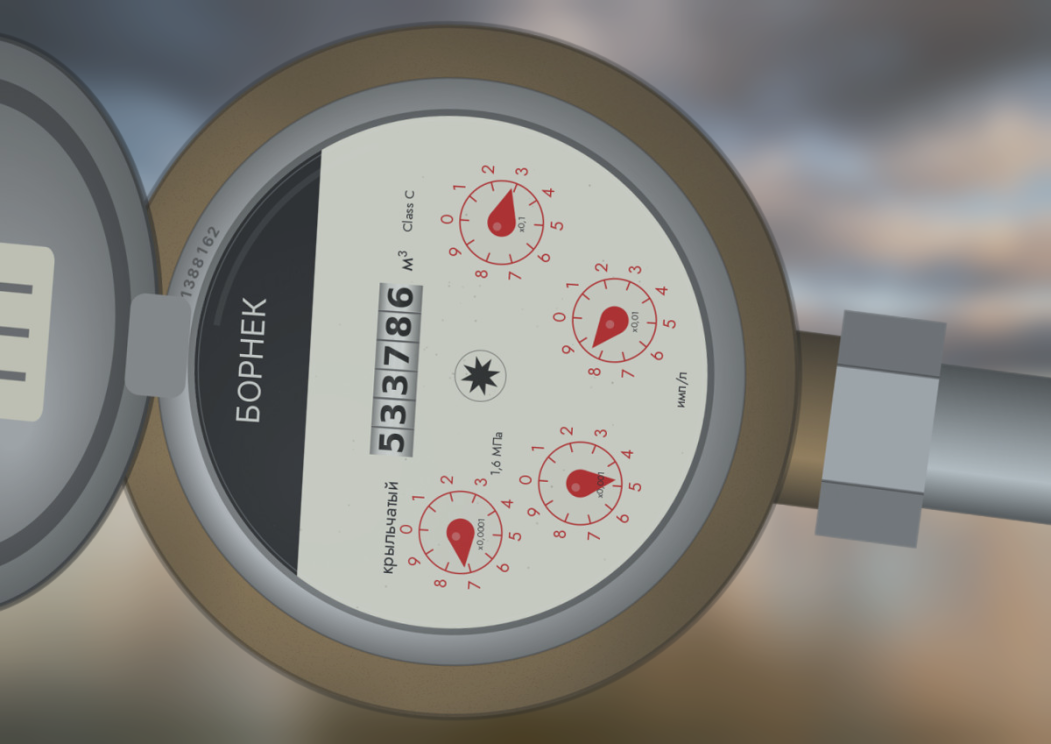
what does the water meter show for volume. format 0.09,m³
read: 533786.2847,m³
